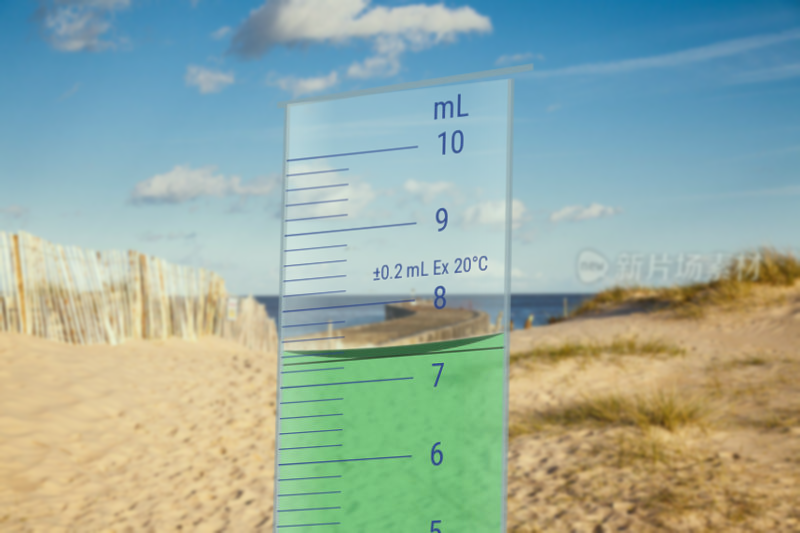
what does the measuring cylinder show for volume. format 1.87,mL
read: 7.3,mL
